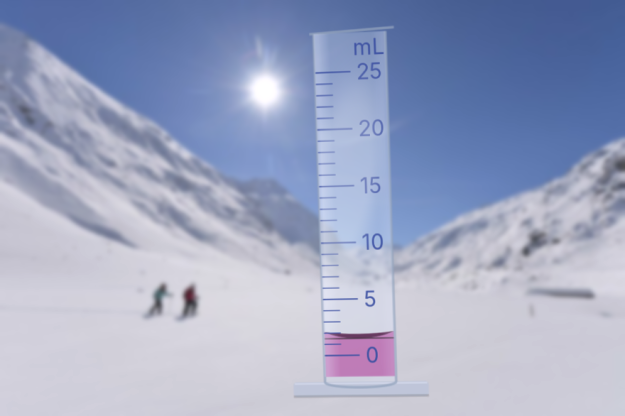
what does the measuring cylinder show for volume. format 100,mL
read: 1.5,mL
